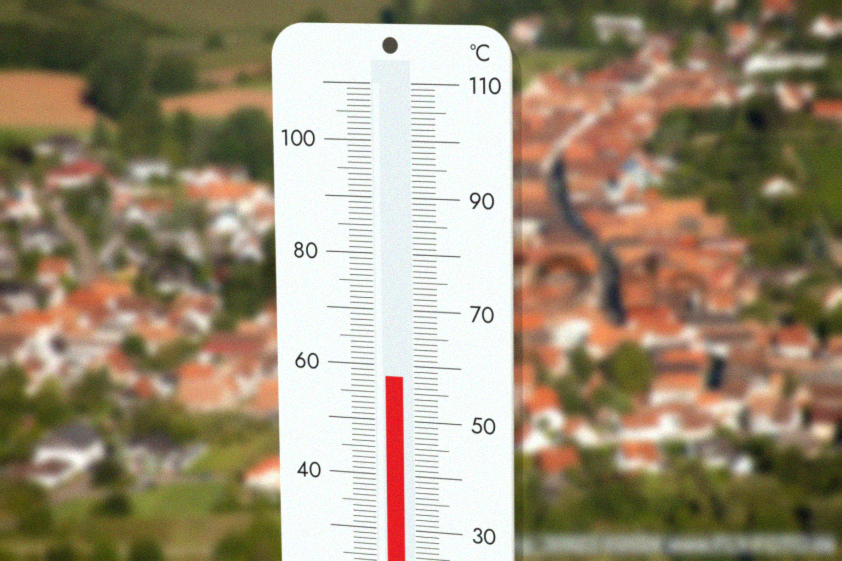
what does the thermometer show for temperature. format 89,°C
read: 58,°C
